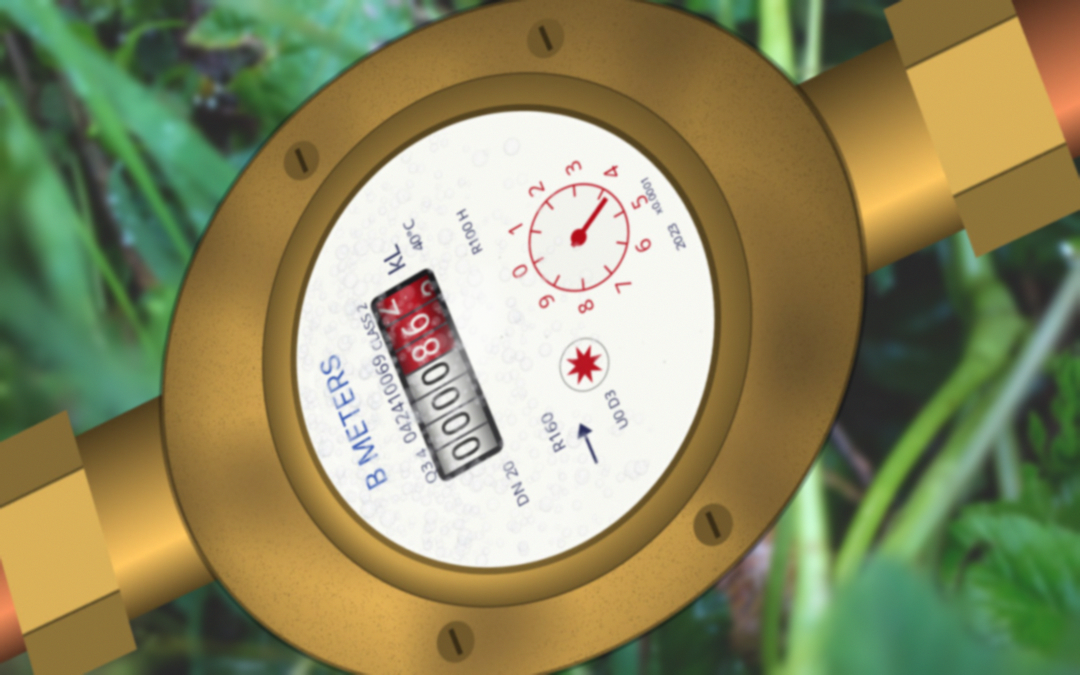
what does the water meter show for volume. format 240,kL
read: 0.8624,kL
